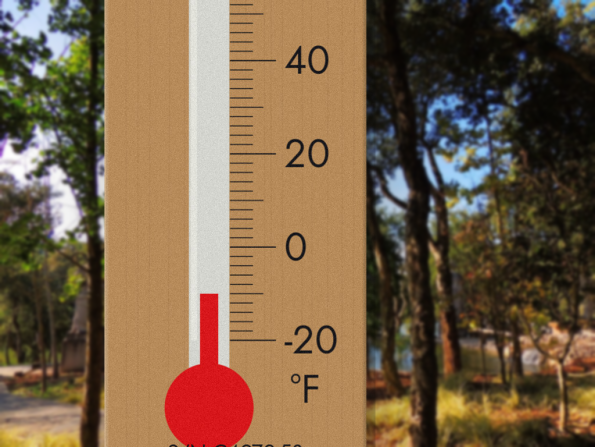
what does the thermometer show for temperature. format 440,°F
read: -10,°F
